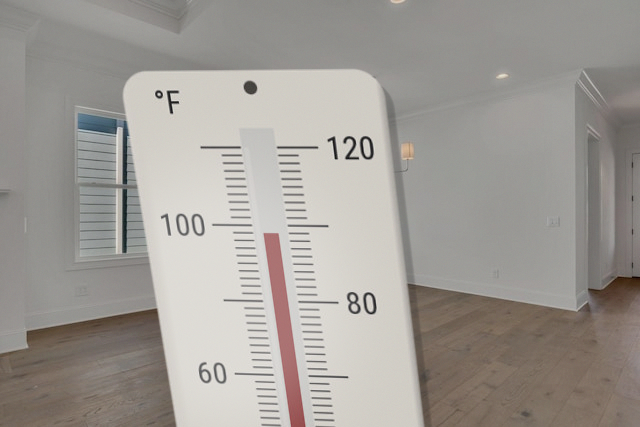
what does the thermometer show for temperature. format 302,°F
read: 98,°F
